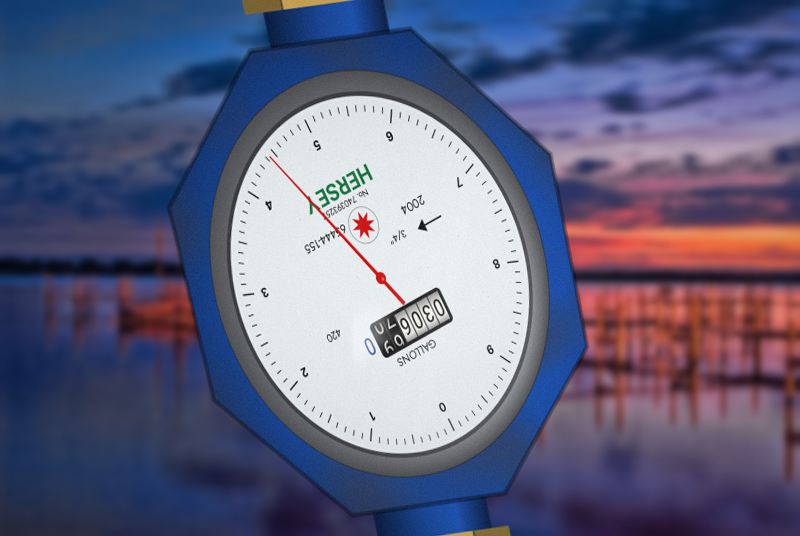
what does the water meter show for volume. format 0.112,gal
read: 306694.4,gal
